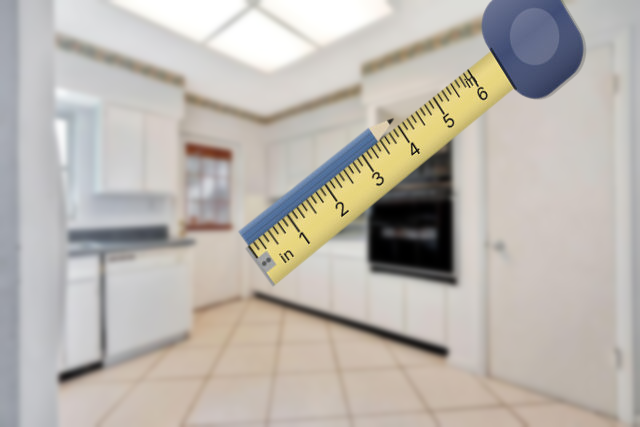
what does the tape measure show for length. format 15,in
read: 4,in
